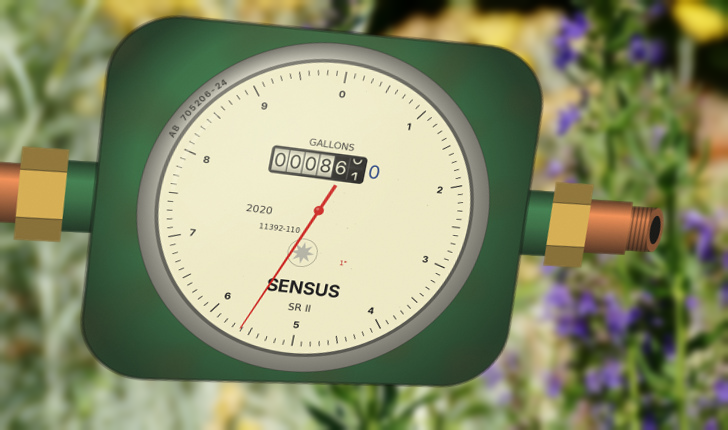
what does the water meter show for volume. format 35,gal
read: 8605.6,gal
